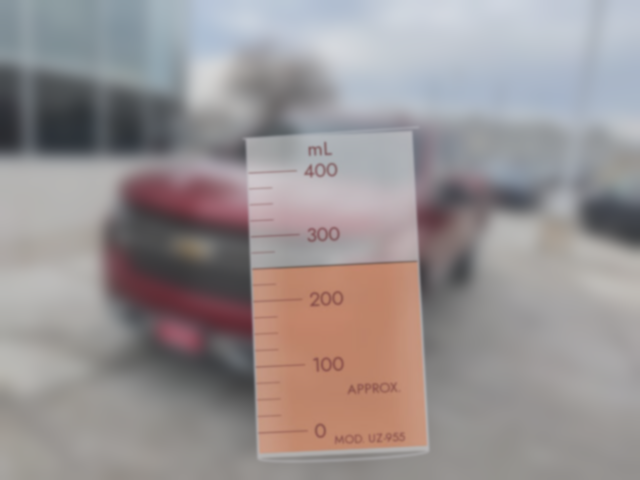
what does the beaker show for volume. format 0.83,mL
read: 250,mL
